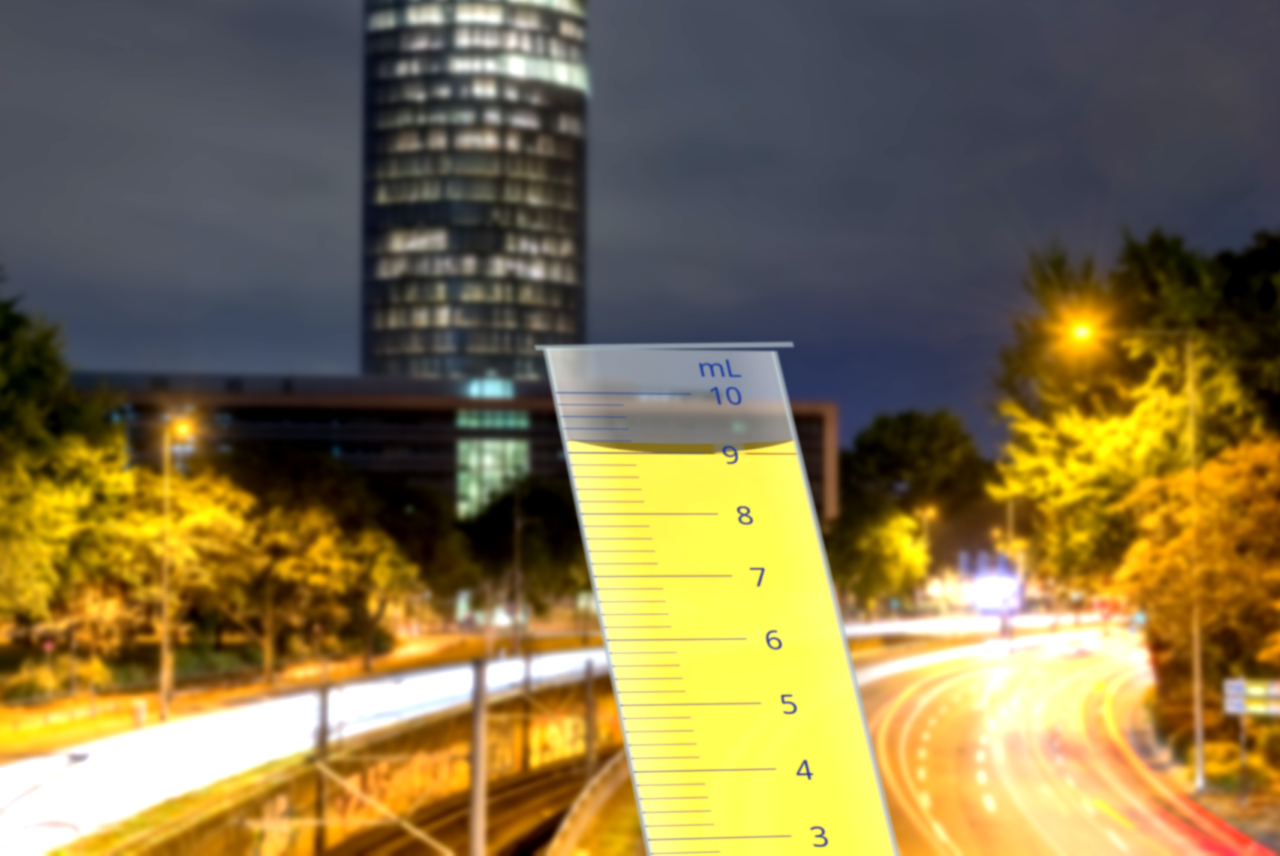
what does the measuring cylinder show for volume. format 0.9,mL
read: 9,mL
